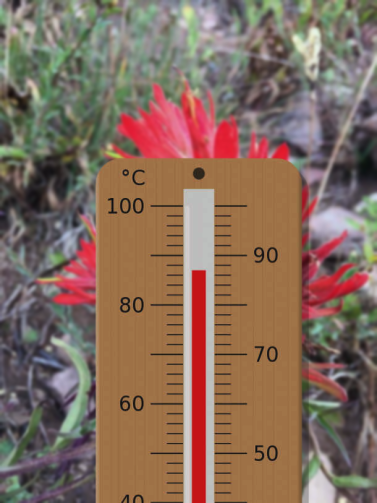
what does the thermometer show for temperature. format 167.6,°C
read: 87,°C
